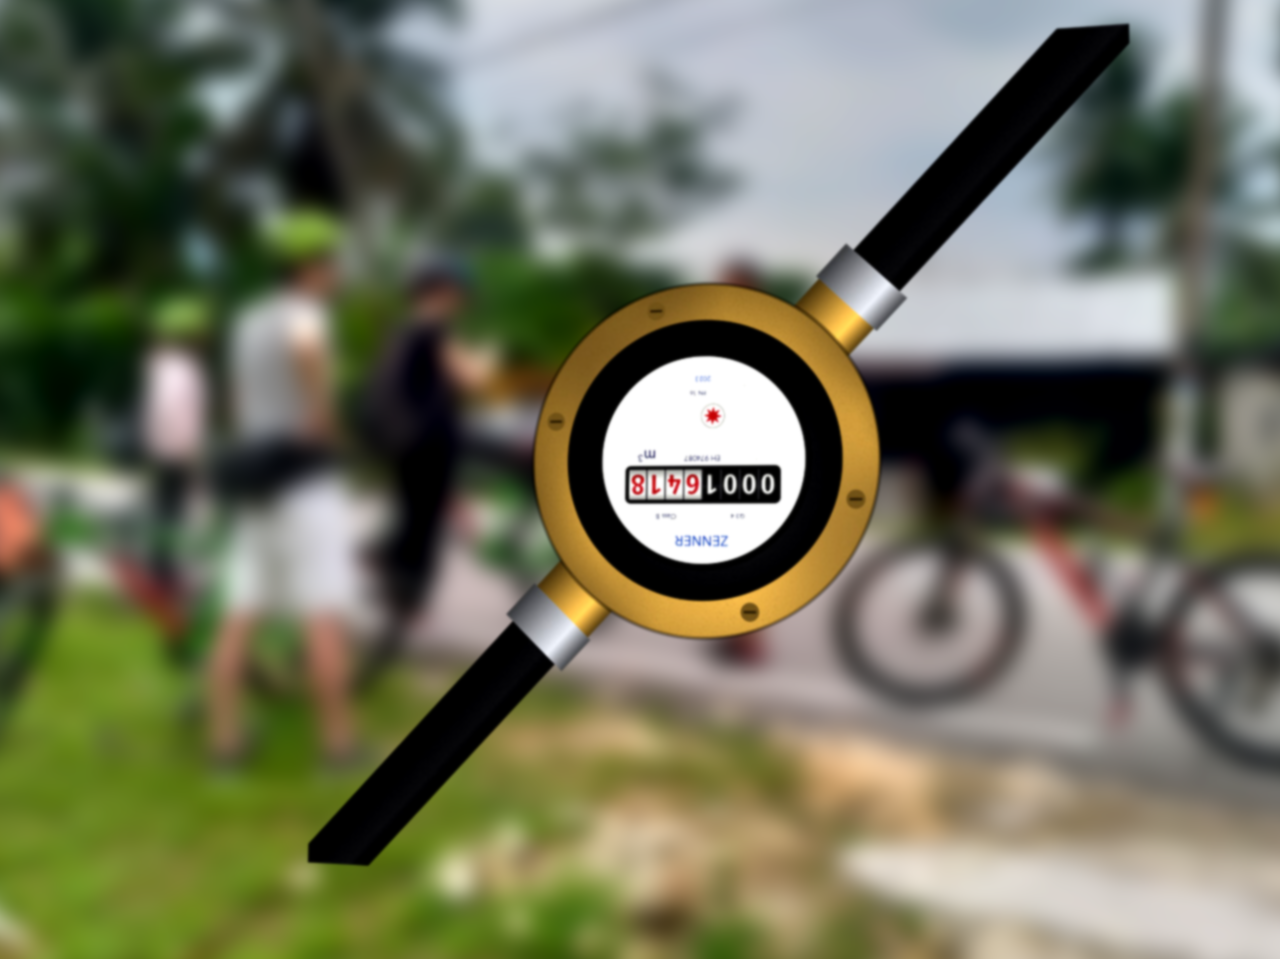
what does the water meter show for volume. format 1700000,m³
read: 1.6418,m³
